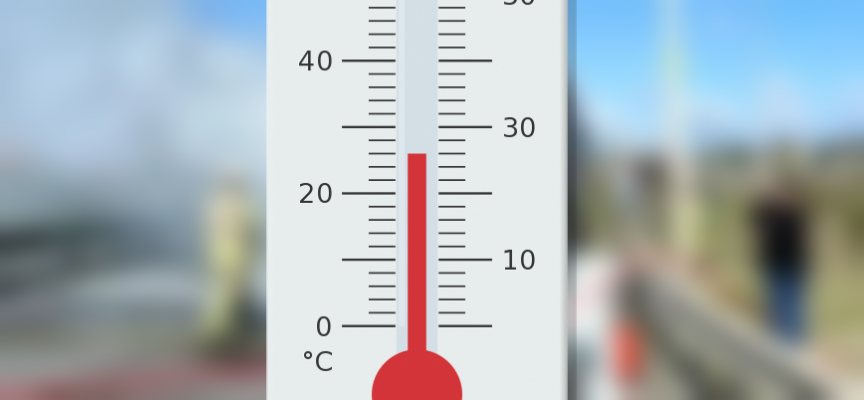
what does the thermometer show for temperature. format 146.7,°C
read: 26,°C
